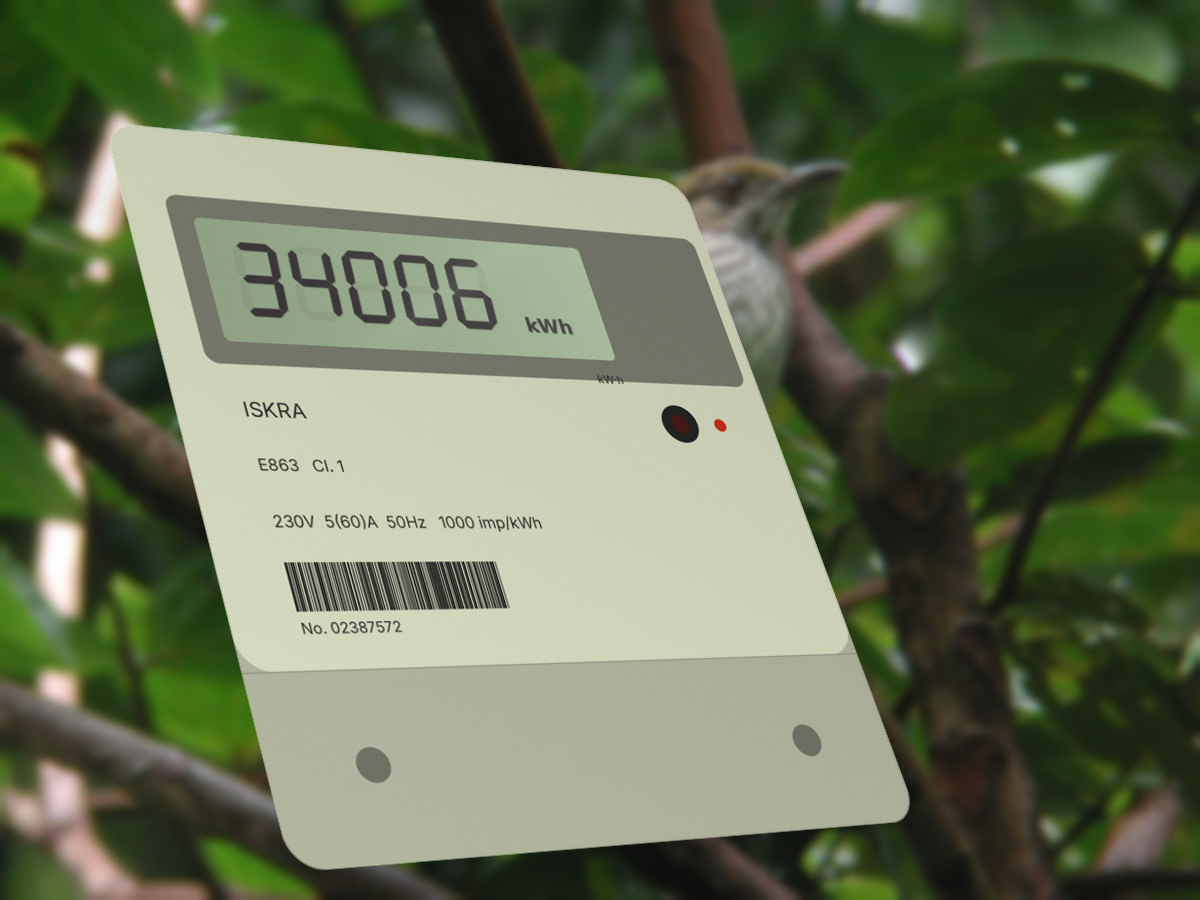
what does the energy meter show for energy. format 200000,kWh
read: 34006,kWh
